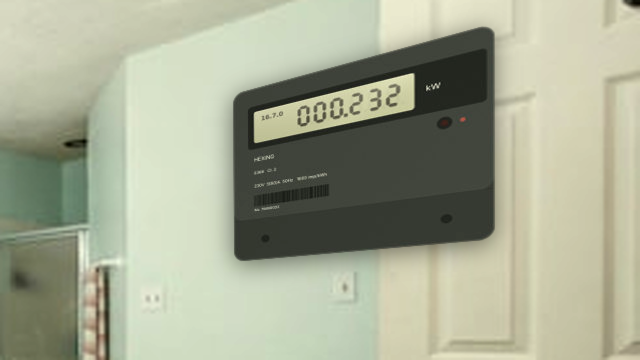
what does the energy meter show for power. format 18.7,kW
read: 0.232,kW
